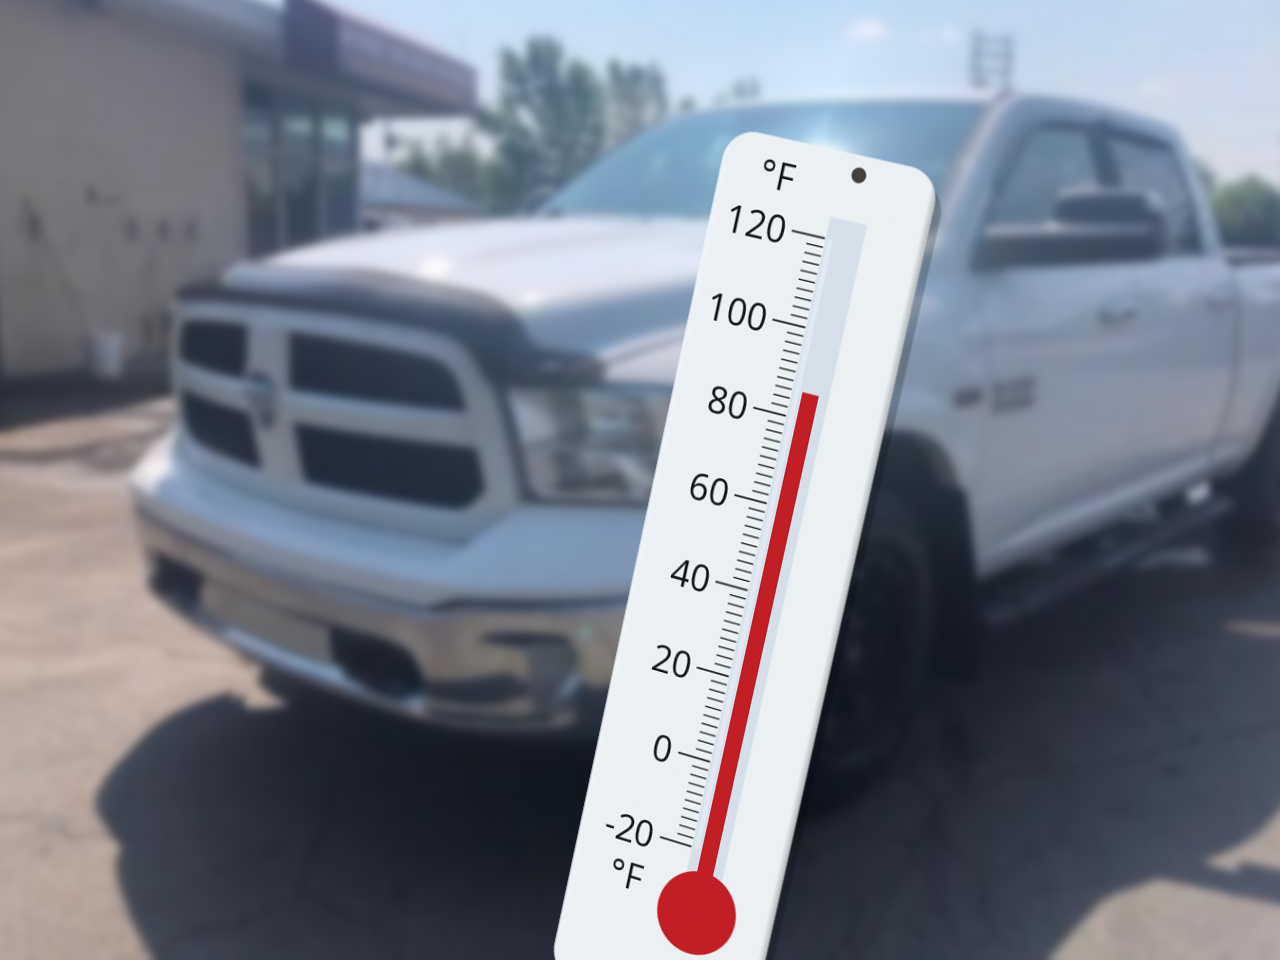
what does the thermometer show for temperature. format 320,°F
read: 86,°F
